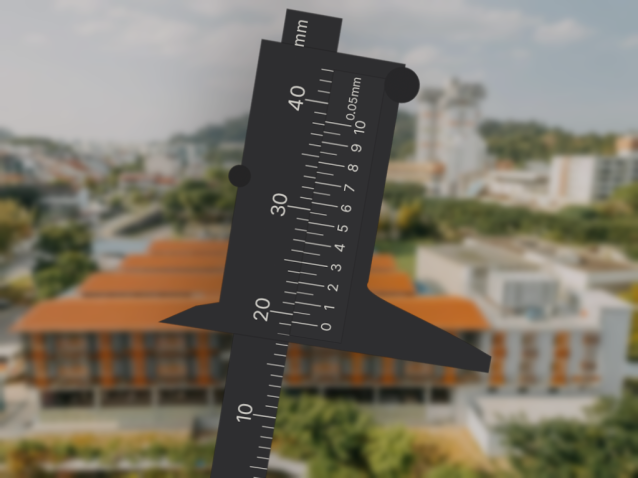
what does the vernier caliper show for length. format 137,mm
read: 19.3,mm
